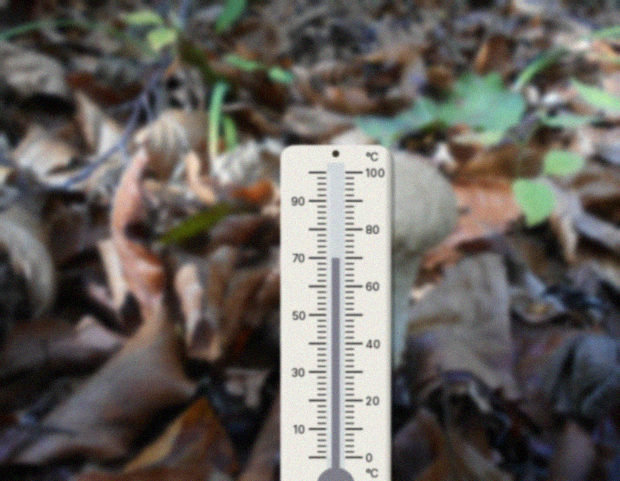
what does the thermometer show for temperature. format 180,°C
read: 70,°C
